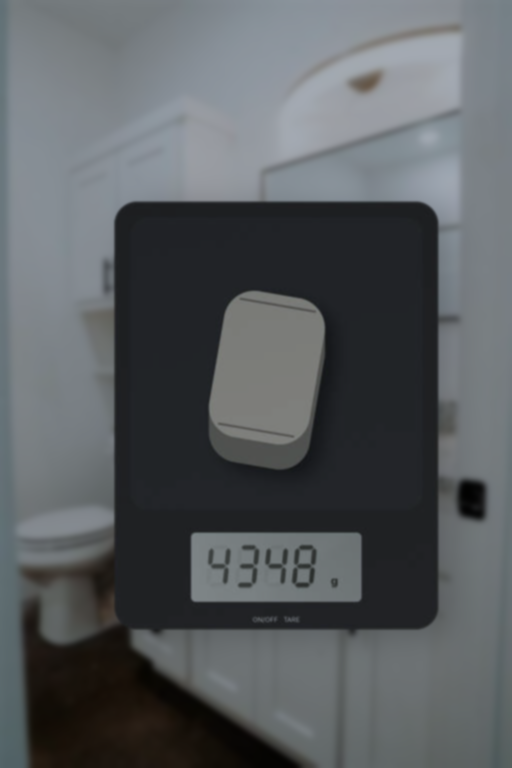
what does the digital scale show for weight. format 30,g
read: 4348,g
